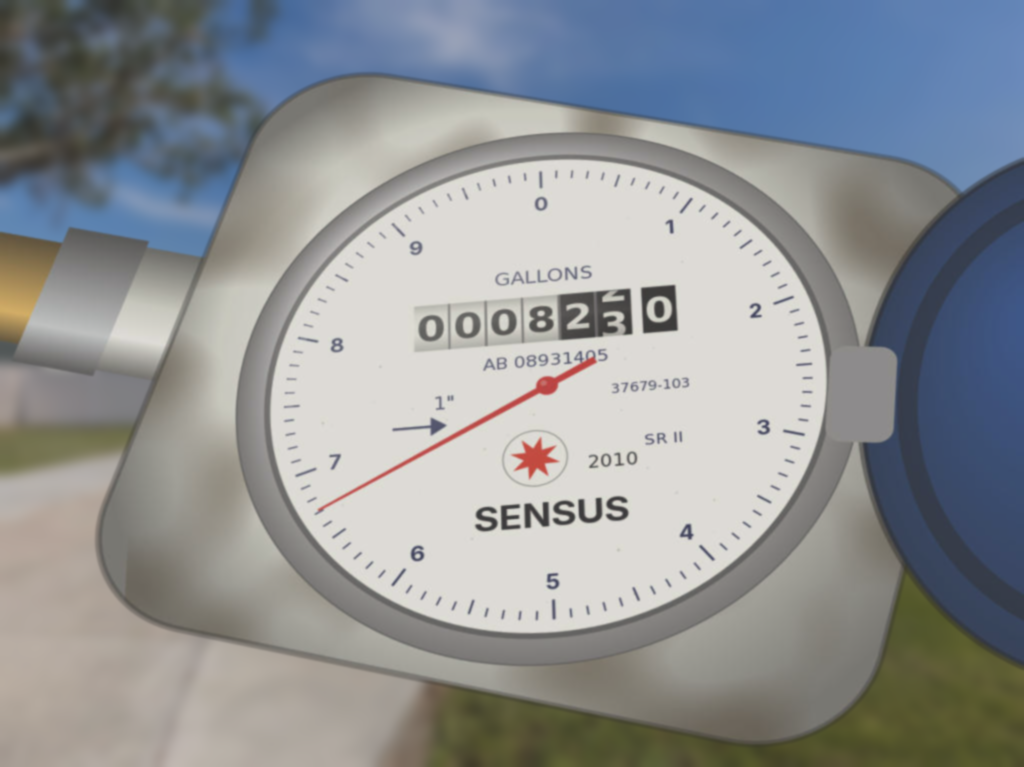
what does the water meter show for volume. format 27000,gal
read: 8226.7,gal
